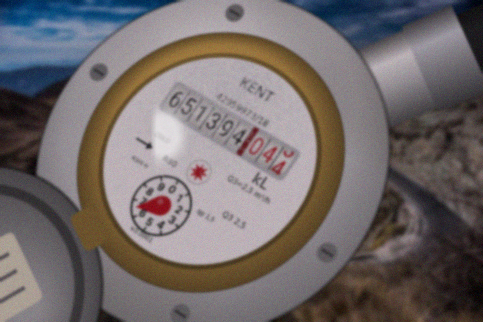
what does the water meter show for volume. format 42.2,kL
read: 651394.0436,kL
